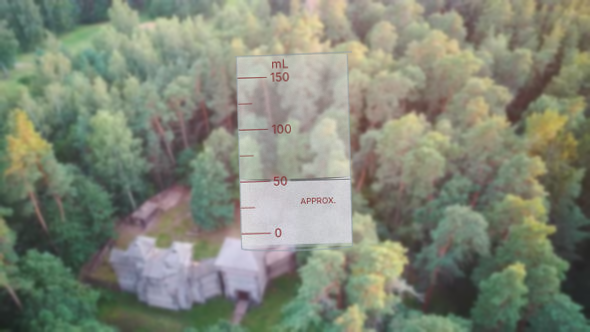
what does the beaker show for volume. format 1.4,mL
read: 50,mL
